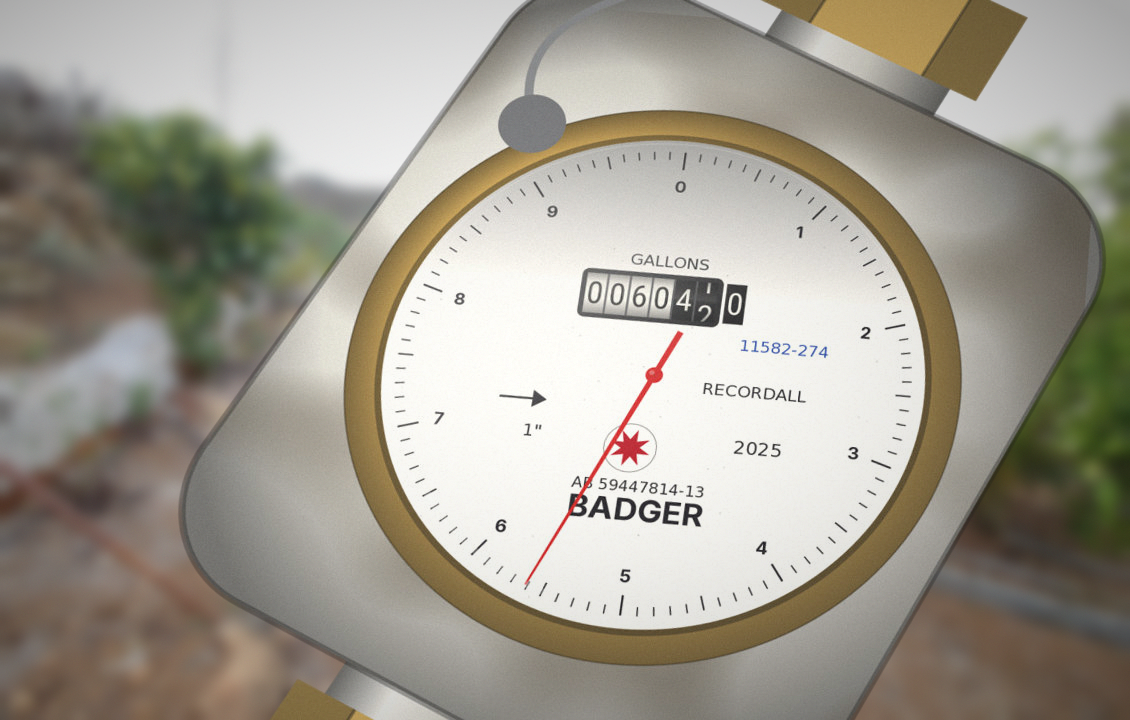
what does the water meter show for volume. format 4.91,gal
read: 60415.6,gal
